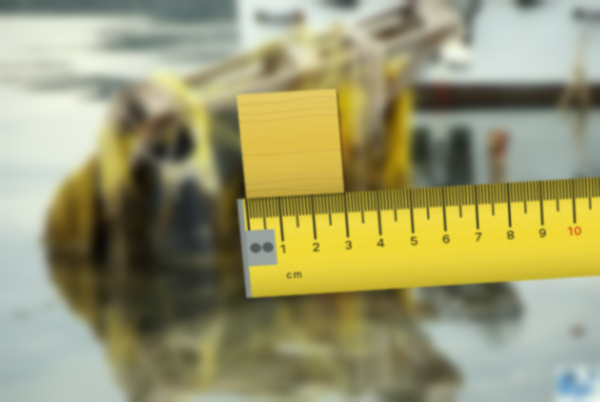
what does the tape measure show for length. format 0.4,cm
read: 3,cm
